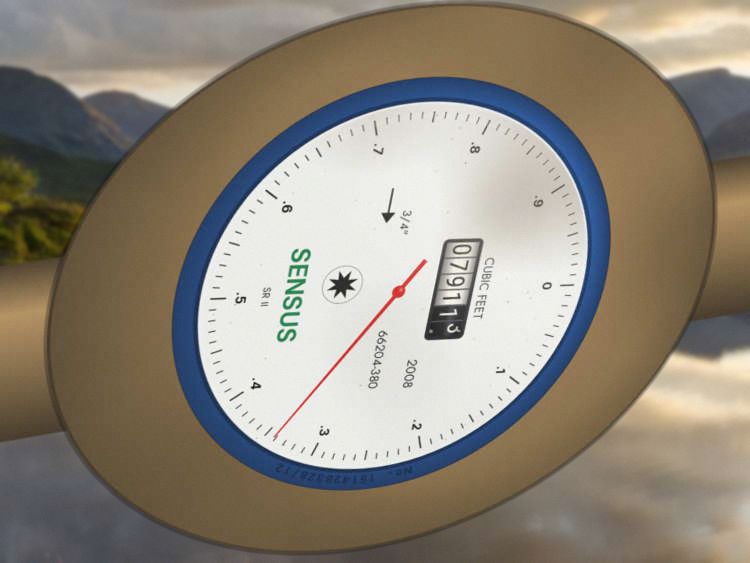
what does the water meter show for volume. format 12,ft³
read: 79113.34,ft³
